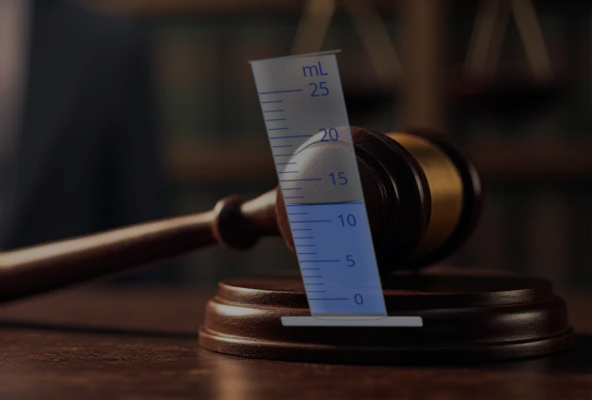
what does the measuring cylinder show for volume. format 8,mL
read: 12,mL
